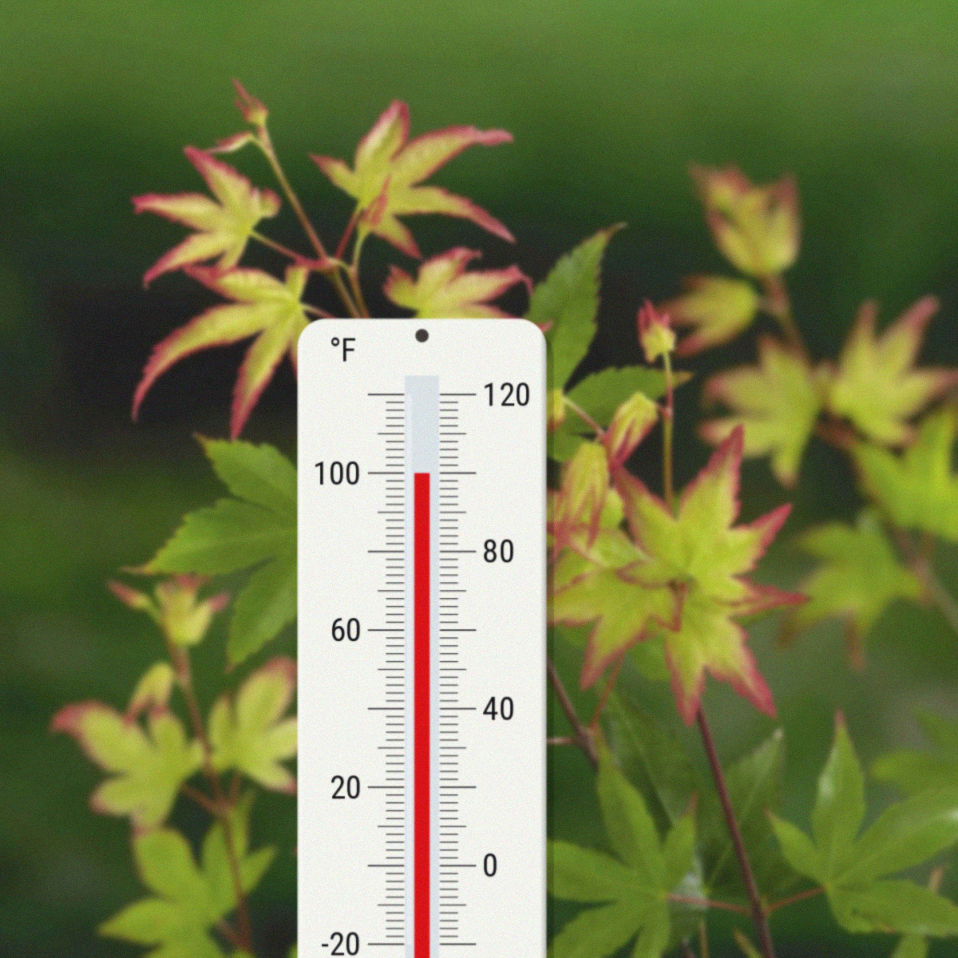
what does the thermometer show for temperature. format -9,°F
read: 100,°F
